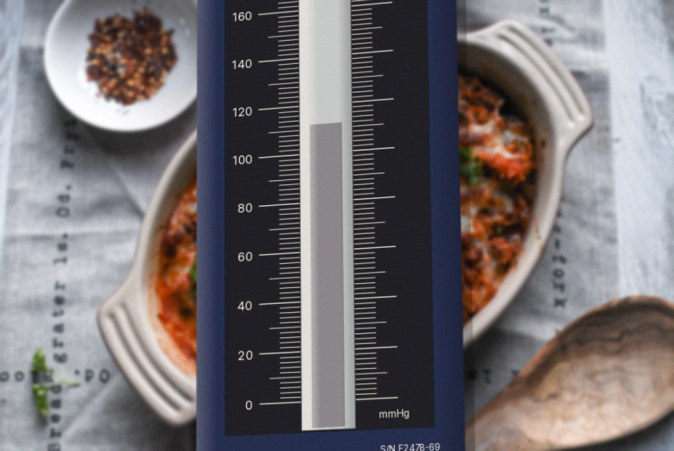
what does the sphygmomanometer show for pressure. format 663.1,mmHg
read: 112,mmHg
